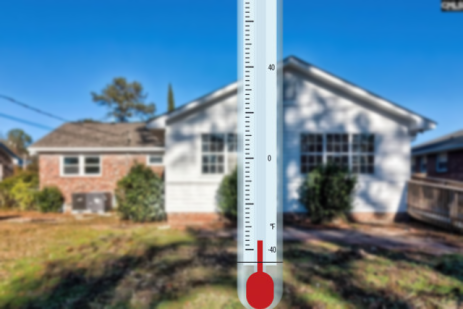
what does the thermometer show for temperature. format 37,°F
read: -36,°F
